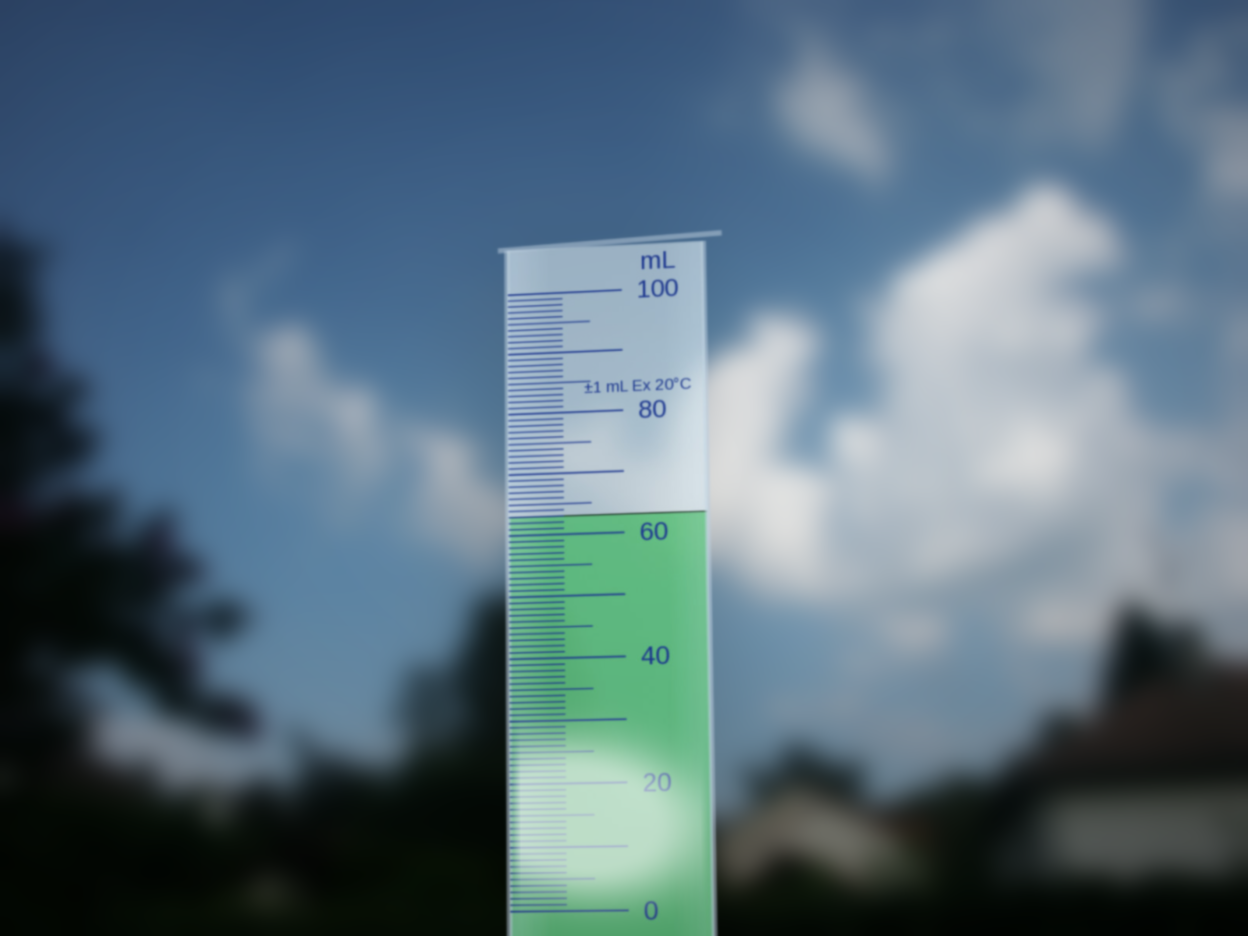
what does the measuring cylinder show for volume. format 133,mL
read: 63,mL
